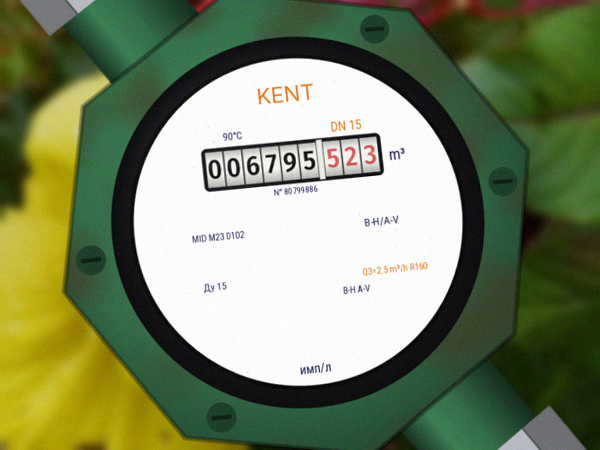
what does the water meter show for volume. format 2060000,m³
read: 6795.523,m³
